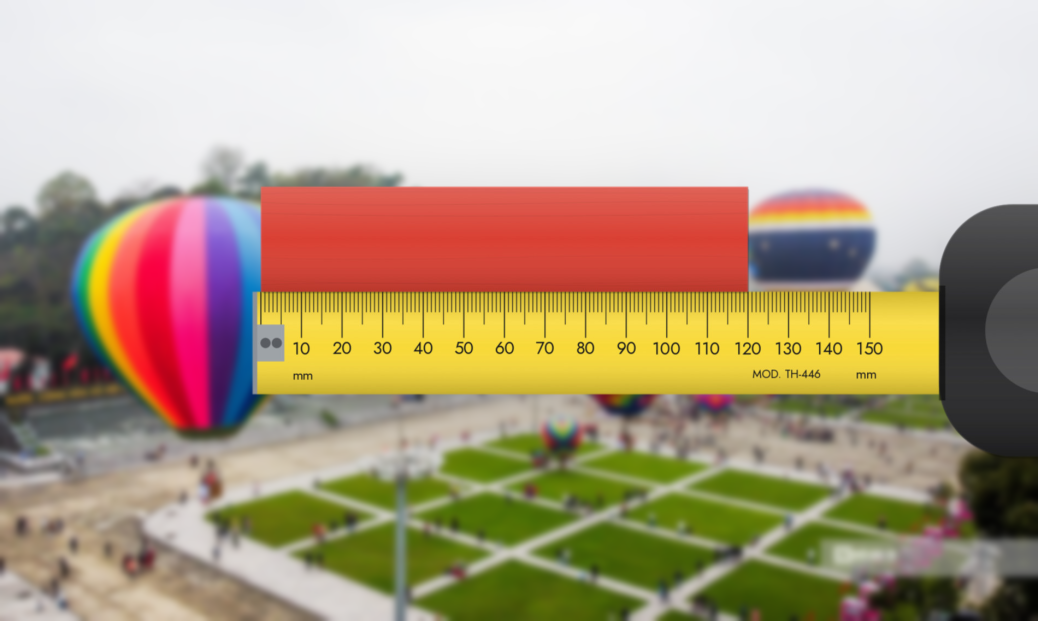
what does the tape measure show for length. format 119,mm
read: 120,mm
